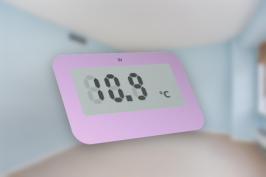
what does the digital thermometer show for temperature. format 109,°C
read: 10.9,°C
